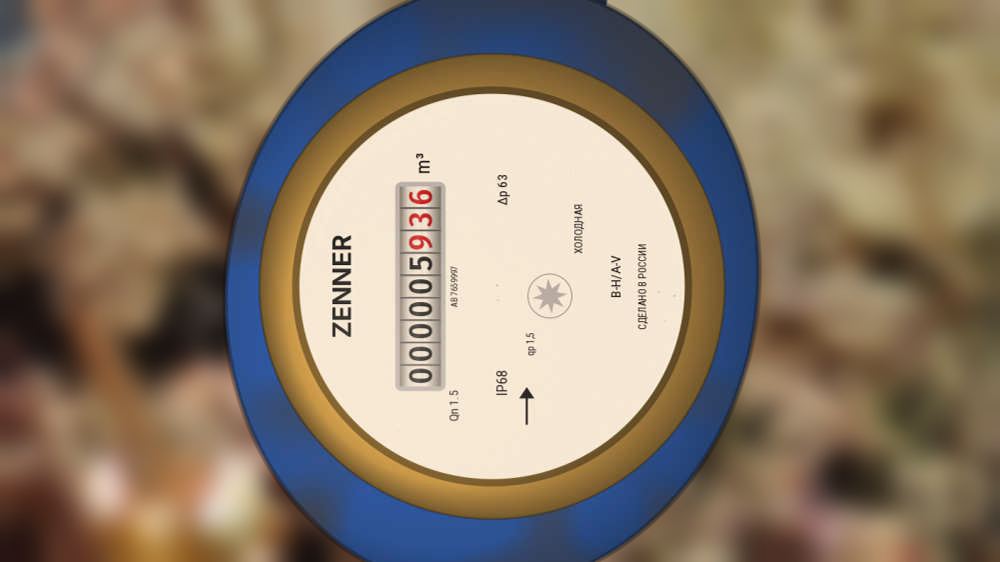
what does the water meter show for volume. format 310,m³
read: 5.936,m³
